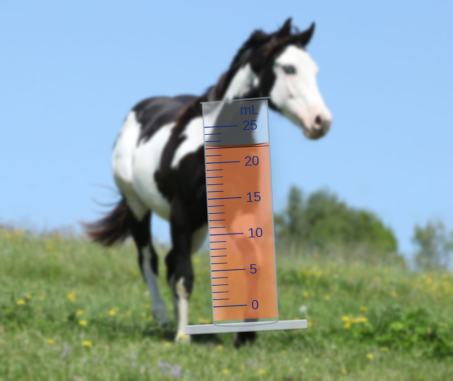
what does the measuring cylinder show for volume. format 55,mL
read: 22,mL
